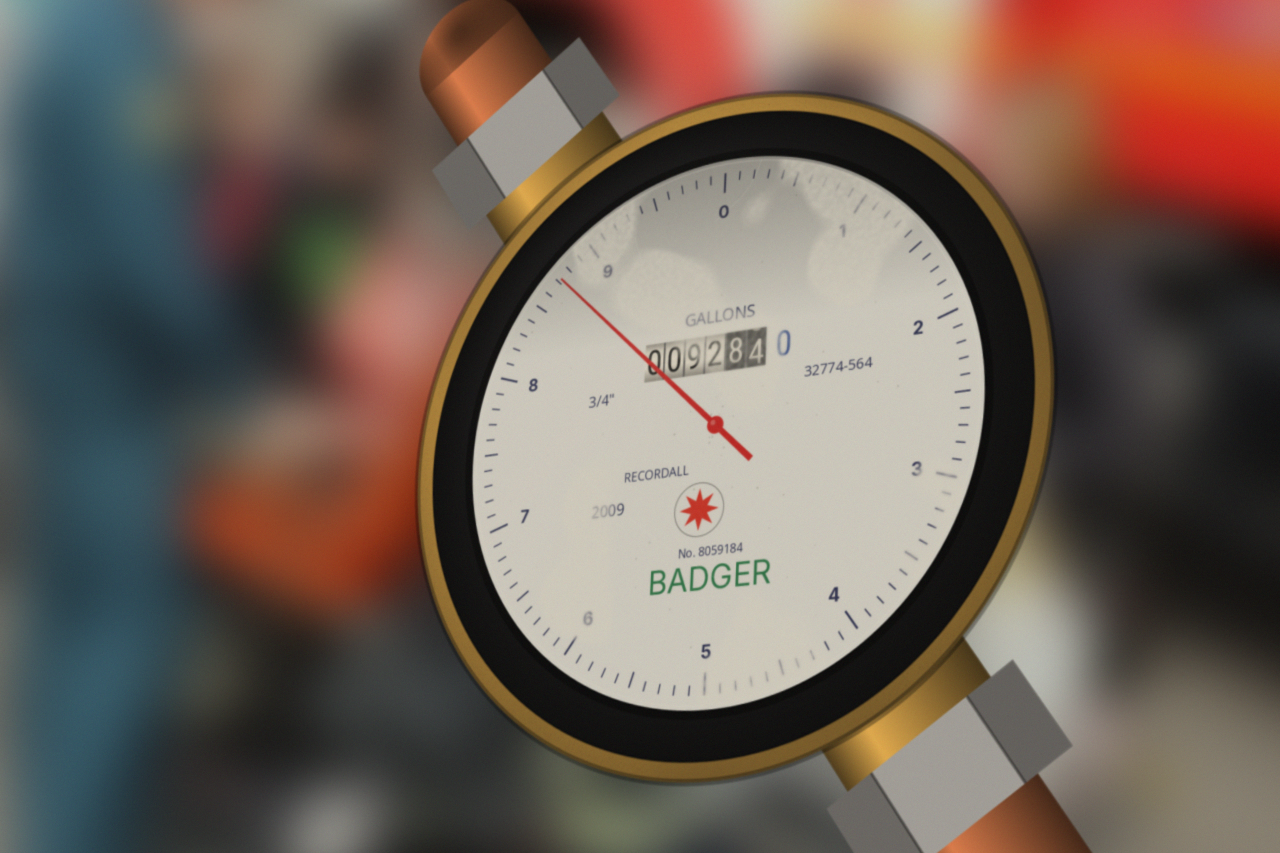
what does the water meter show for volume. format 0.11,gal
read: 92838.7,gal
